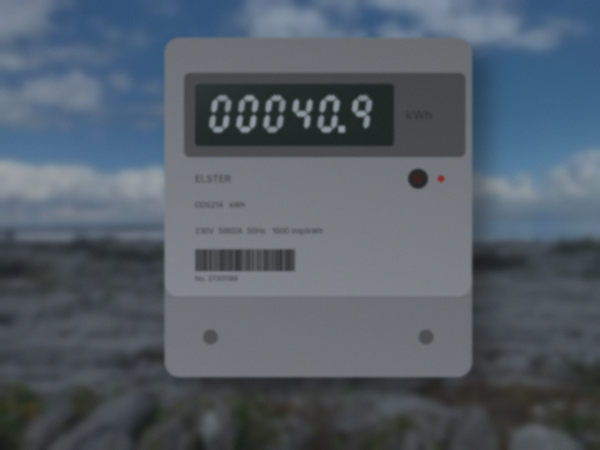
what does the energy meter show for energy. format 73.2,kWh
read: 40.9,kWh
